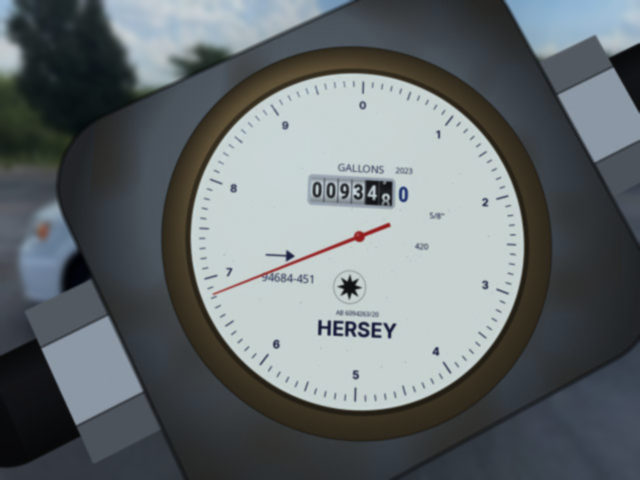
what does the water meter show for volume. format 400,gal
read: 93476.8,gal
